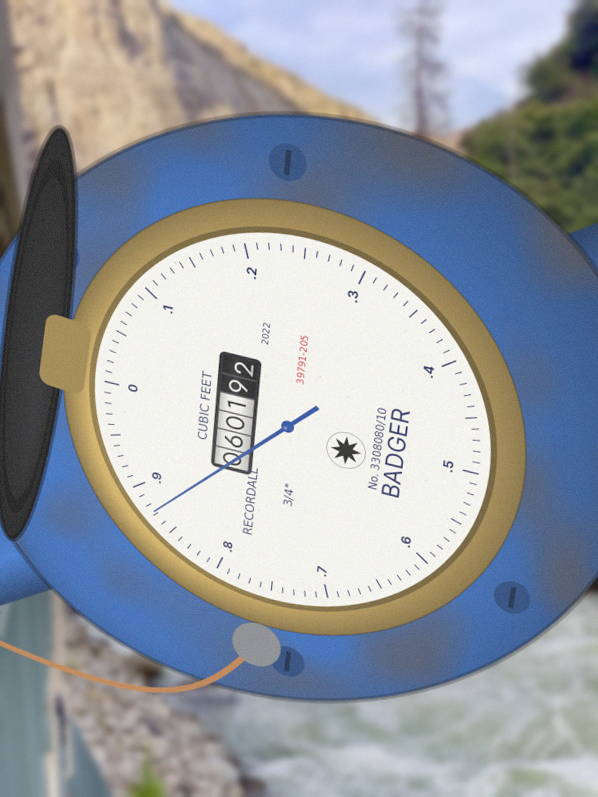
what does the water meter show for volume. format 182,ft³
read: 60191.87,ft³
